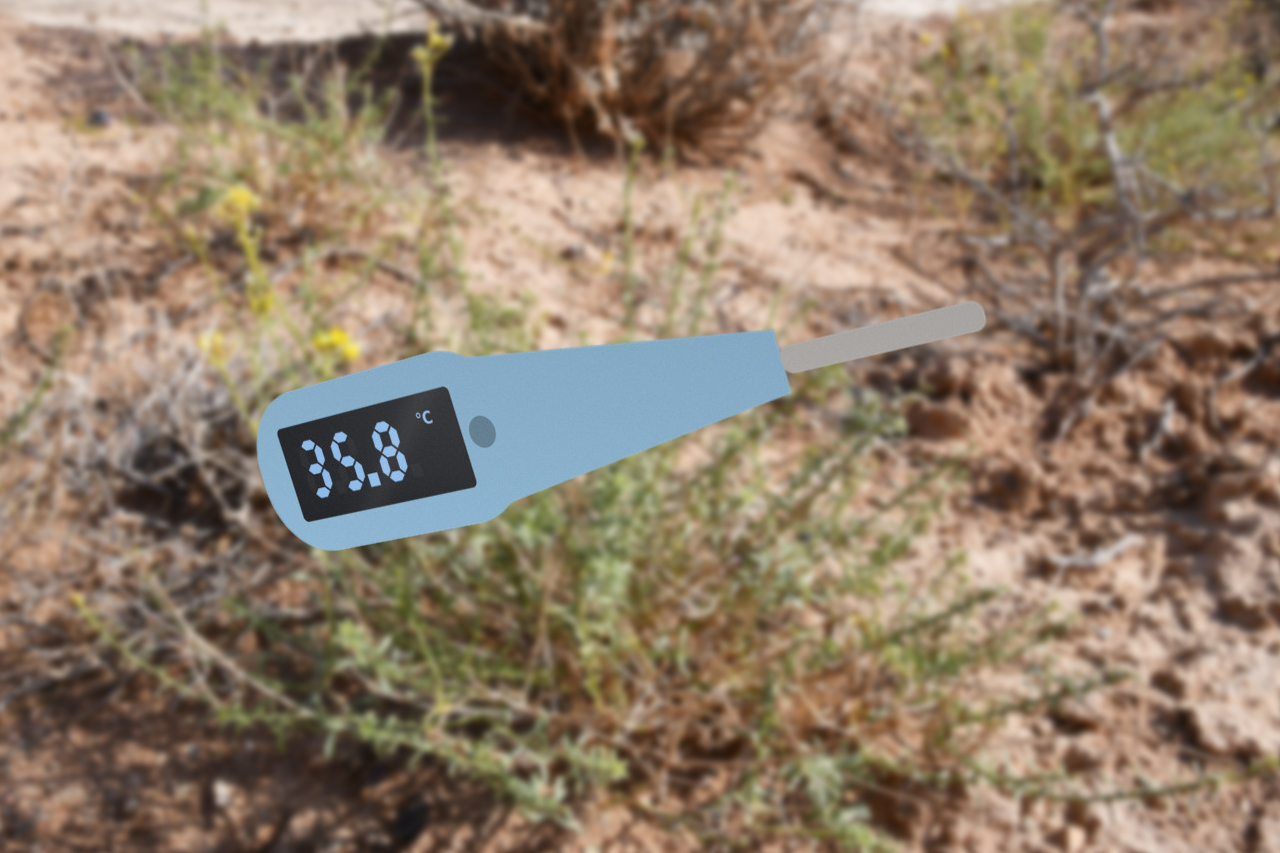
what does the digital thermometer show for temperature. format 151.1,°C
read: 35.8,°C
